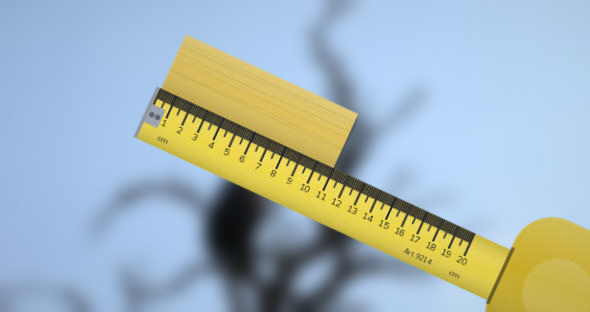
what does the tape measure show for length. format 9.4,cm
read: 11,cm
